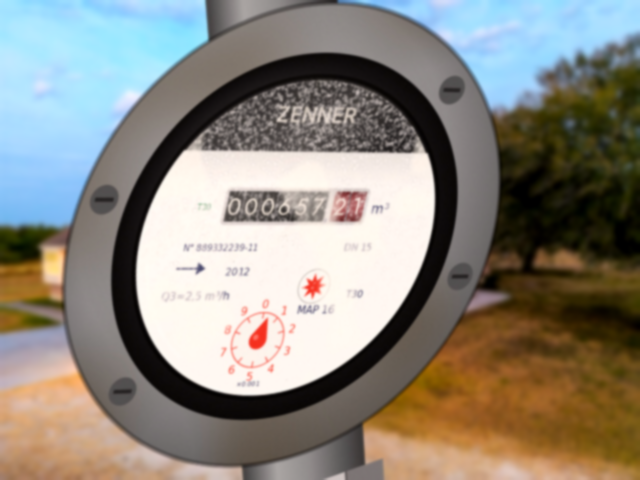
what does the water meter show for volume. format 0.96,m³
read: 657.210,m³
